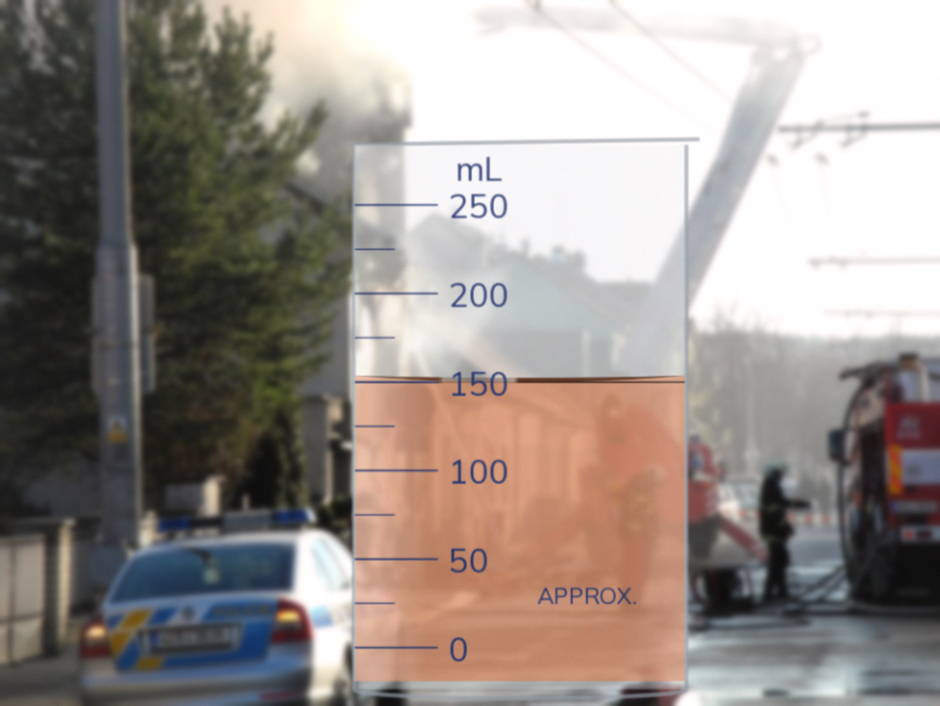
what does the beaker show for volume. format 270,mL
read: 150,mL
